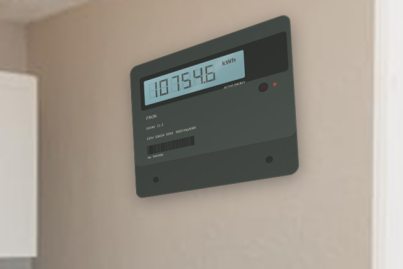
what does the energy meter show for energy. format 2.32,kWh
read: 10754.6,kWh
